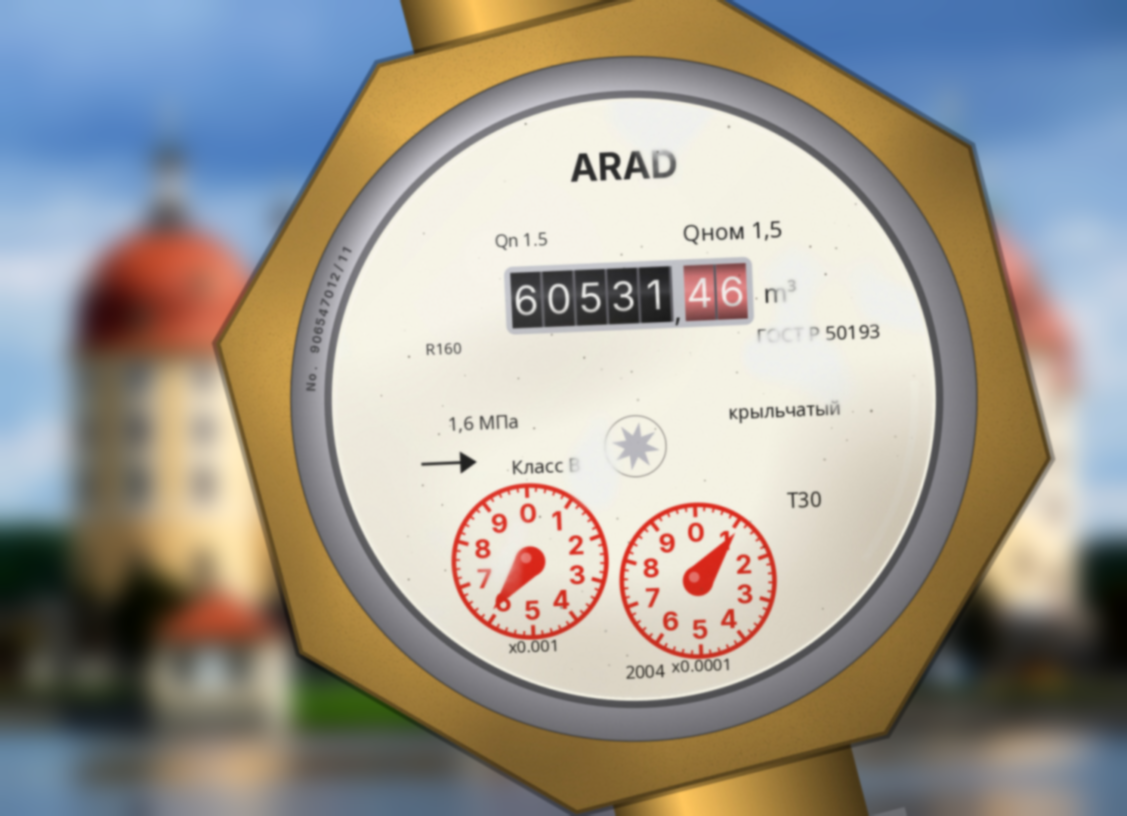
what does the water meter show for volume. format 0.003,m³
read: 60531.4661,m³
